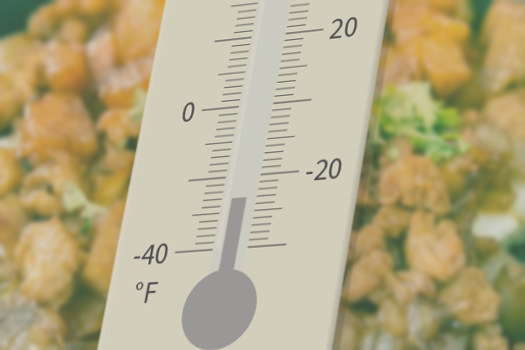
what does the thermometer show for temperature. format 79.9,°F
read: -26,°F
